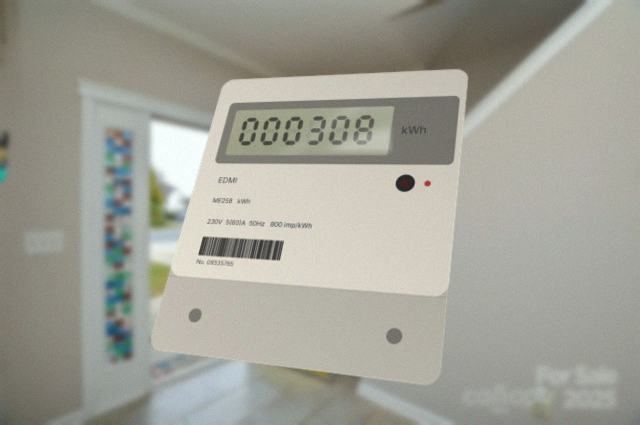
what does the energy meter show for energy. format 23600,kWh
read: 308,kWh
